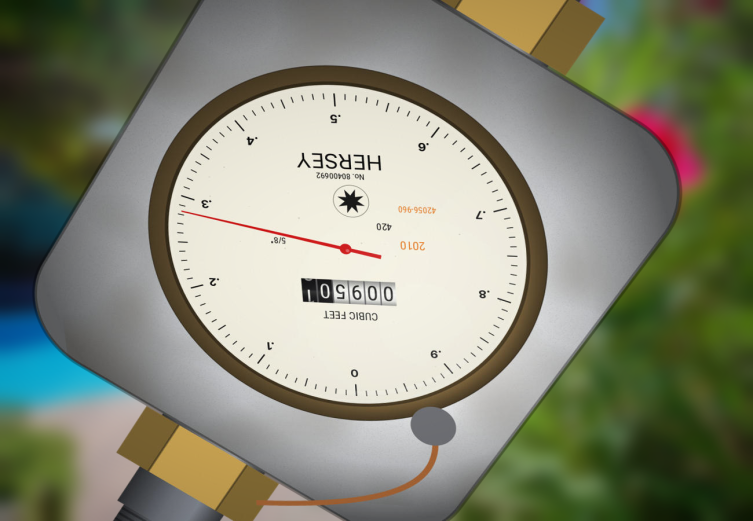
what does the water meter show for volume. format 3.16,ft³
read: 9501.28,ft³
